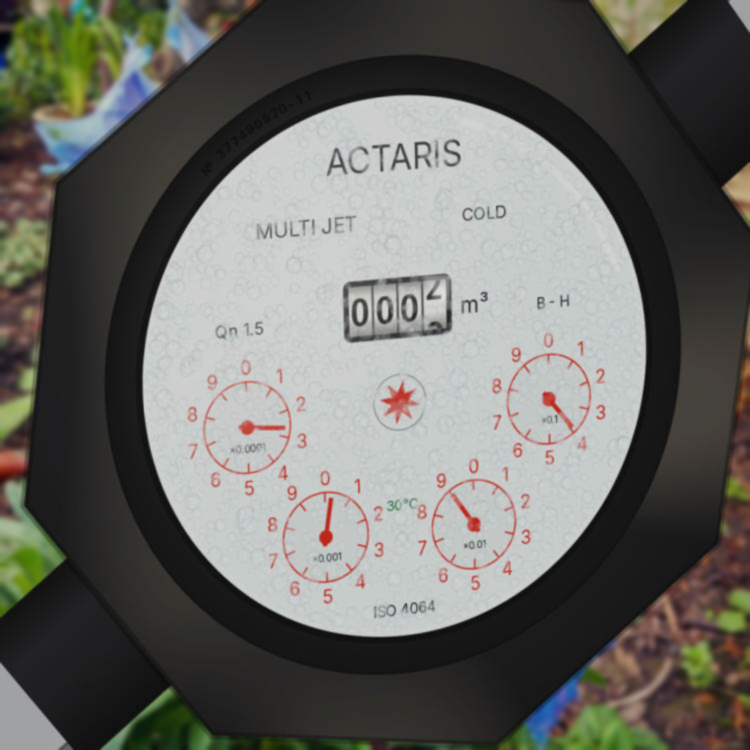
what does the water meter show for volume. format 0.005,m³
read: 2.3902,m³
